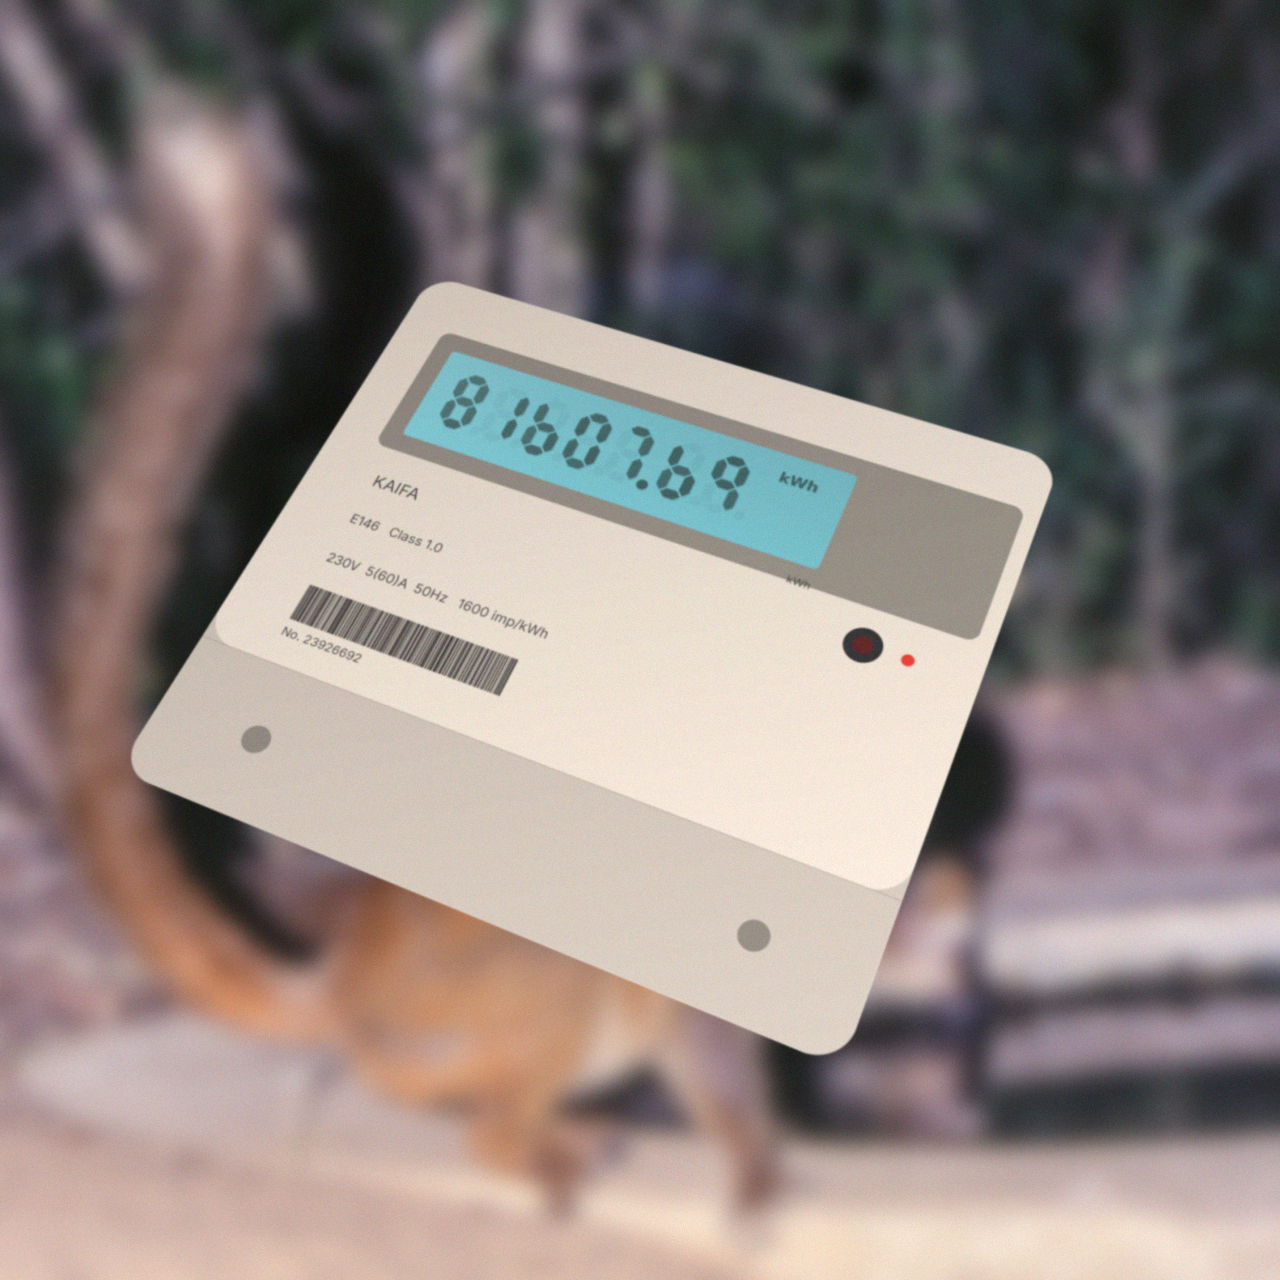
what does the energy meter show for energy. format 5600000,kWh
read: 81607.69,kWh
